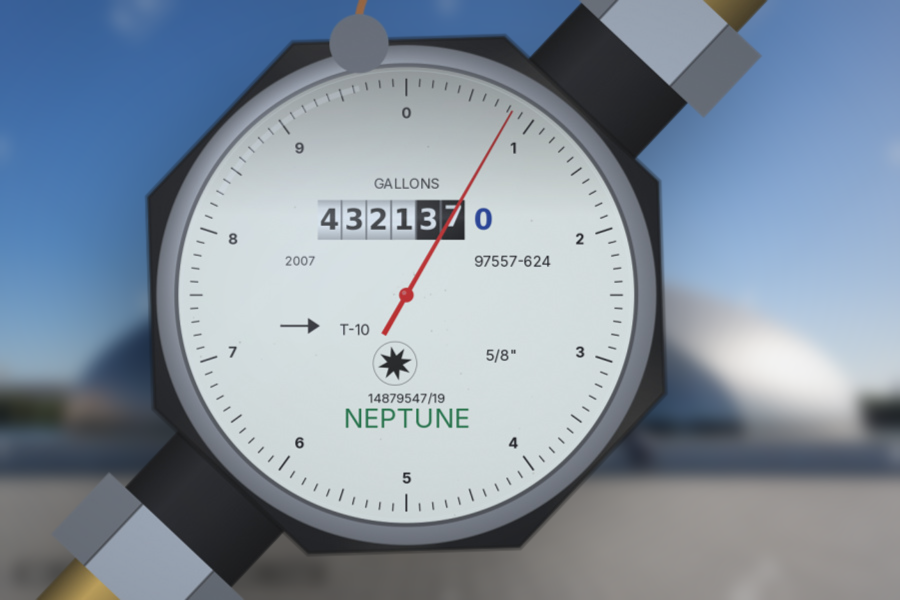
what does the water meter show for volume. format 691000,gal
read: 4321370.8,gal
